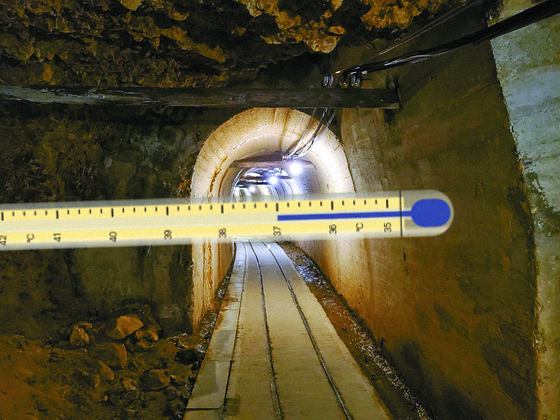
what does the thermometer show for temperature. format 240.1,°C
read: 37,°C
